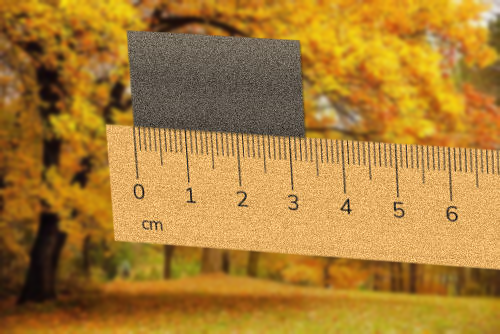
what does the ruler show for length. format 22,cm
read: 3.3,cm
